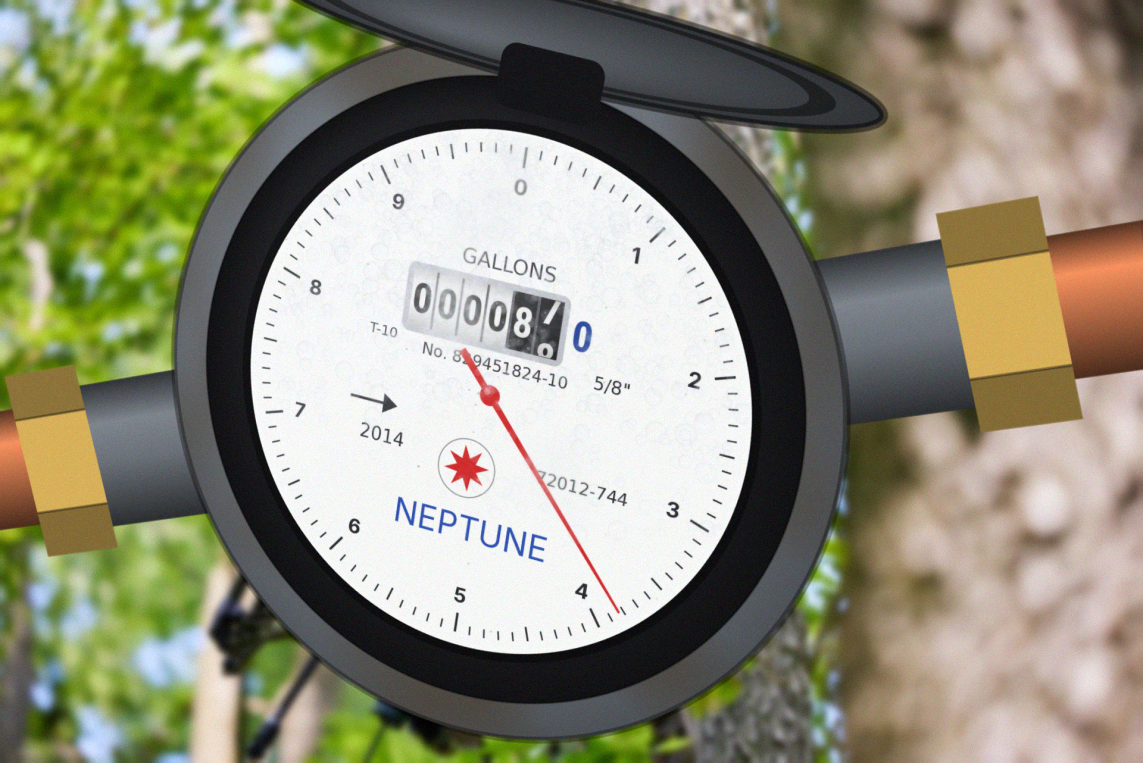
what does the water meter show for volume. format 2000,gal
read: 873.8,gal
